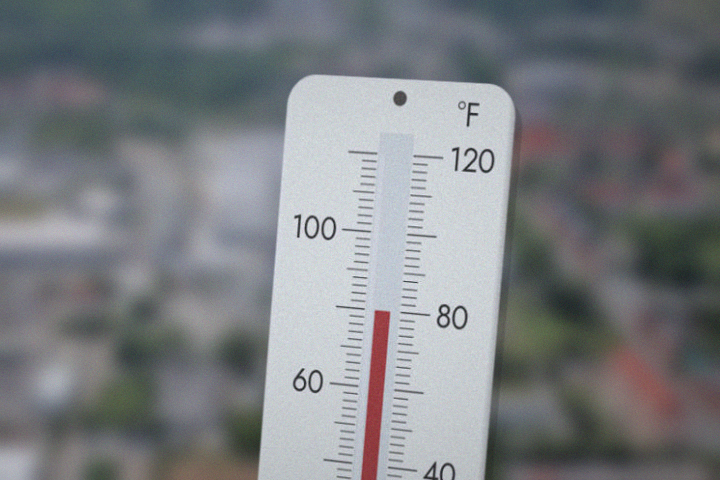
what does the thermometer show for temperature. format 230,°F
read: 80,°F
